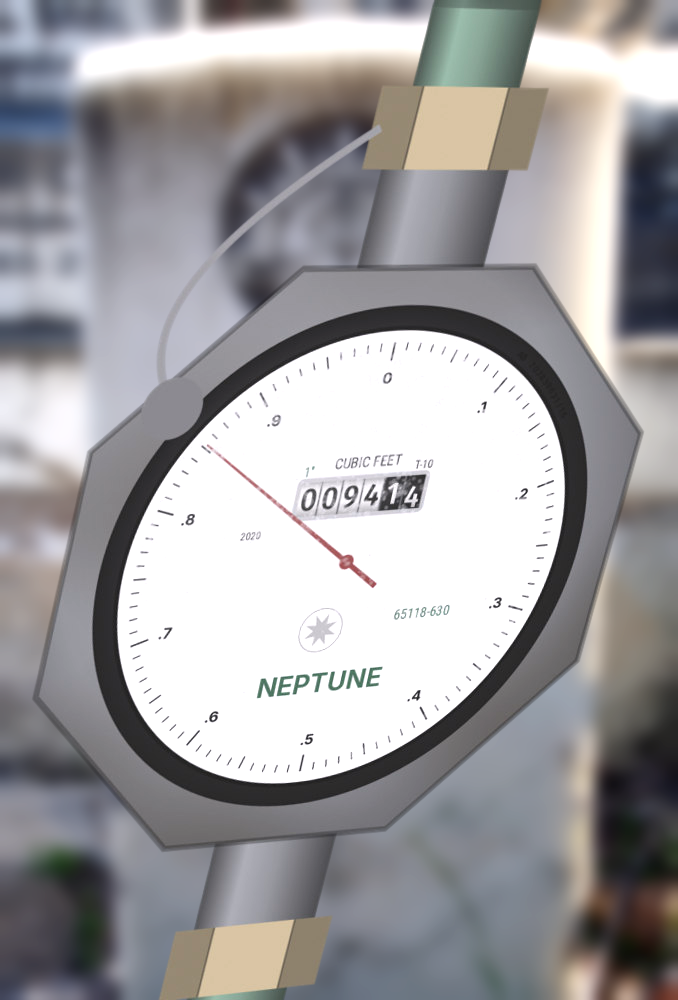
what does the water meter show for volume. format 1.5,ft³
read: 9413.85,ft³
